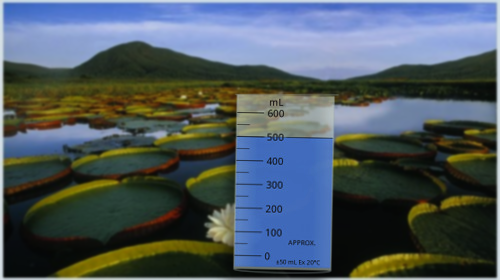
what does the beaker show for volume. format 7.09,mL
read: 500,mL
